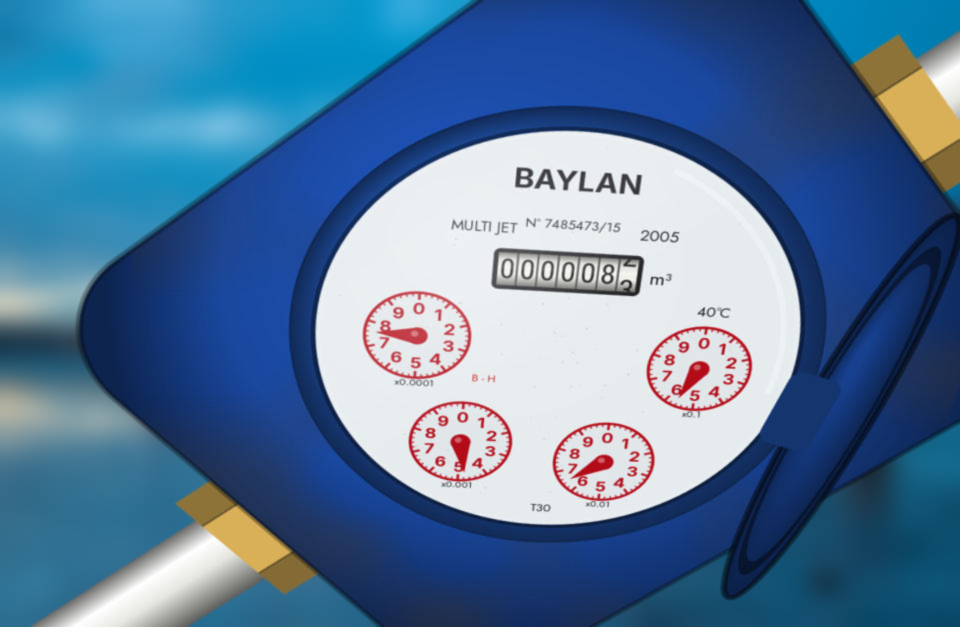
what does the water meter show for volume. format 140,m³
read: 82.5647,m³
